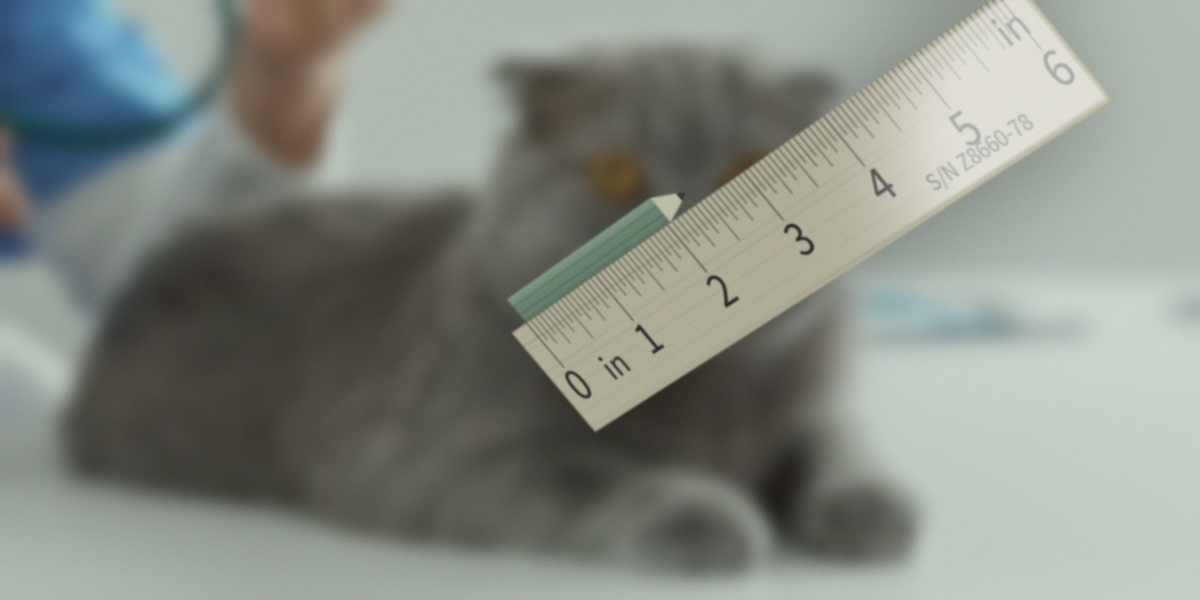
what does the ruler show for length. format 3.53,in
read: 2.375,in
